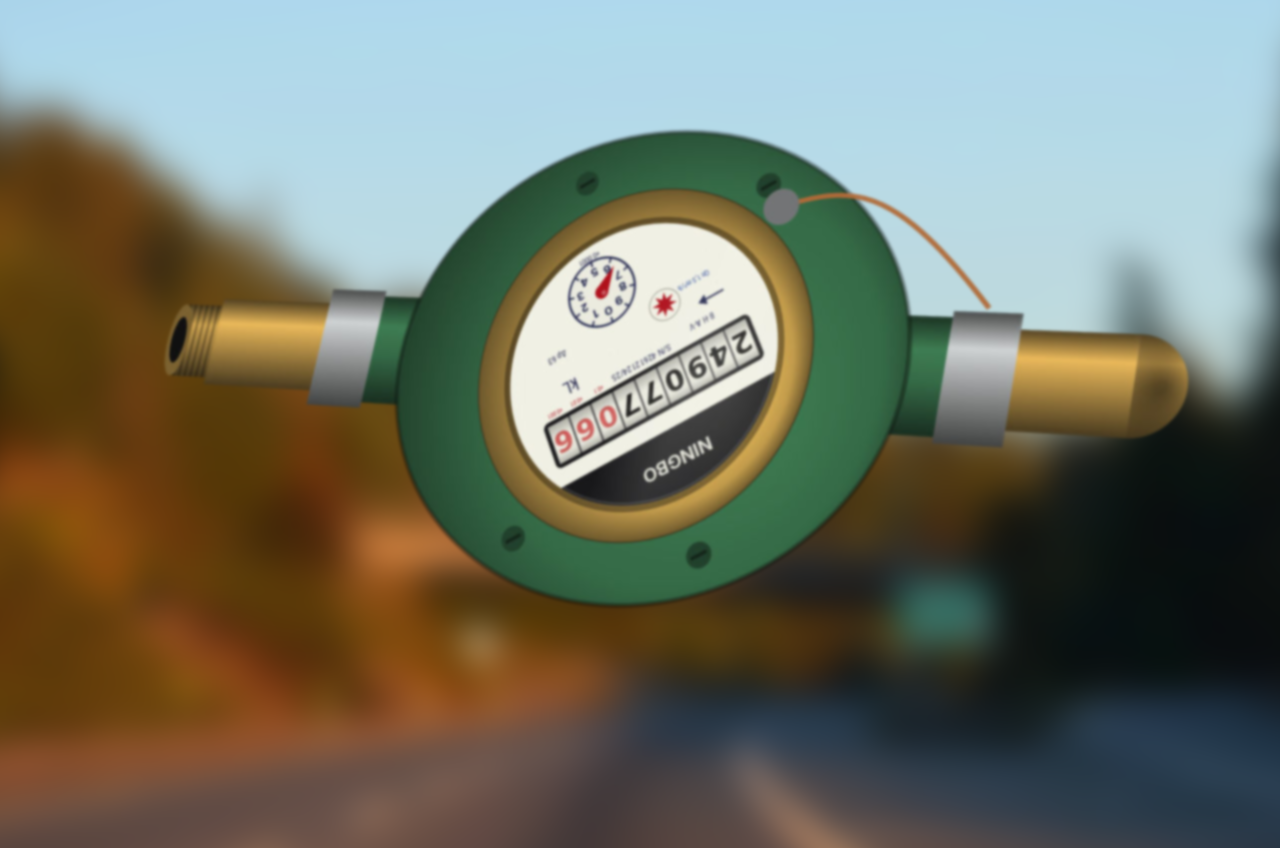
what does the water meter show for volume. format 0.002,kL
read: 249077.0666,kL
